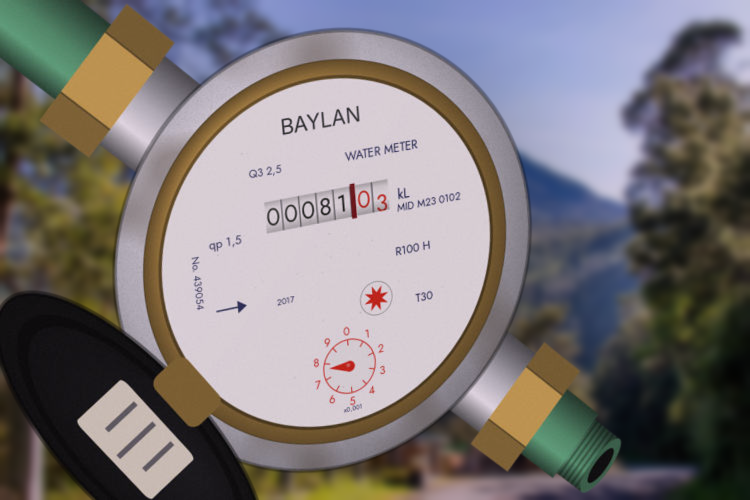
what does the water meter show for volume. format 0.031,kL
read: 81.027,kL
